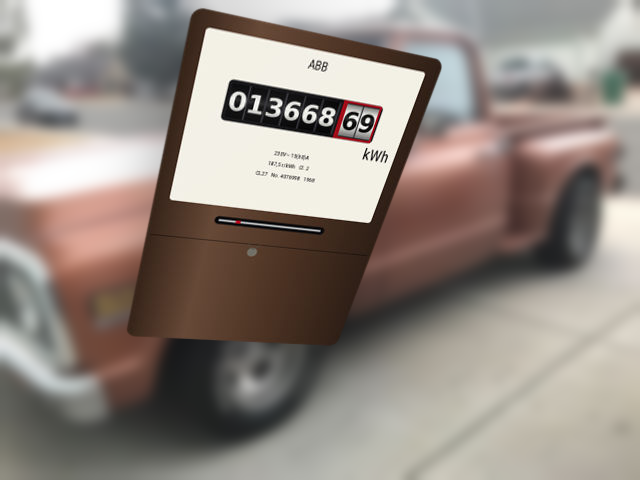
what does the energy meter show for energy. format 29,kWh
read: 13668.69,kWh
